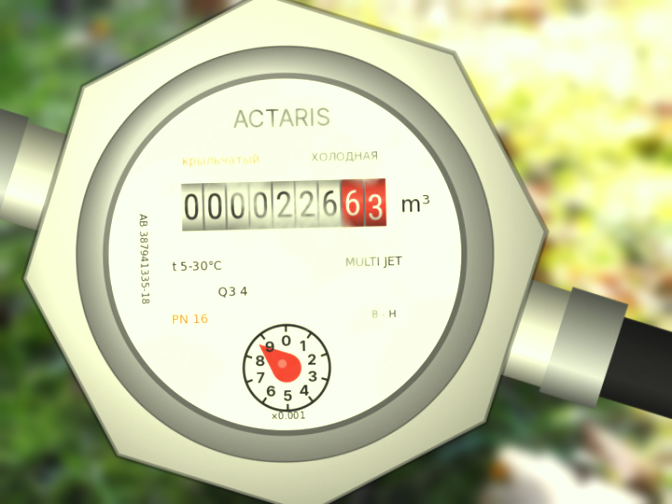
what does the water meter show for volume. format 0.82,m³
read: 226.628,m³
